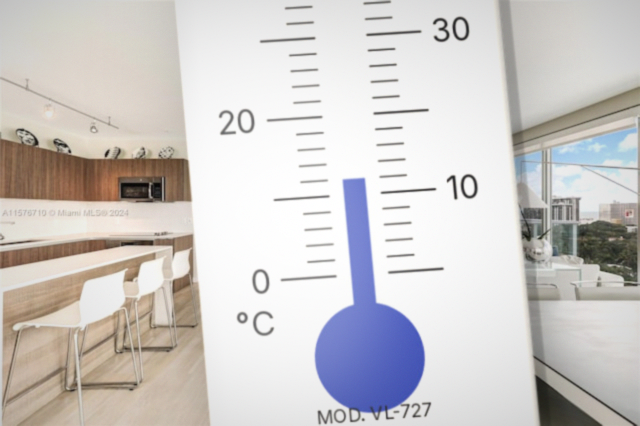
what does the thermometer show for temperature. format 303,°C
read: 12,°C
